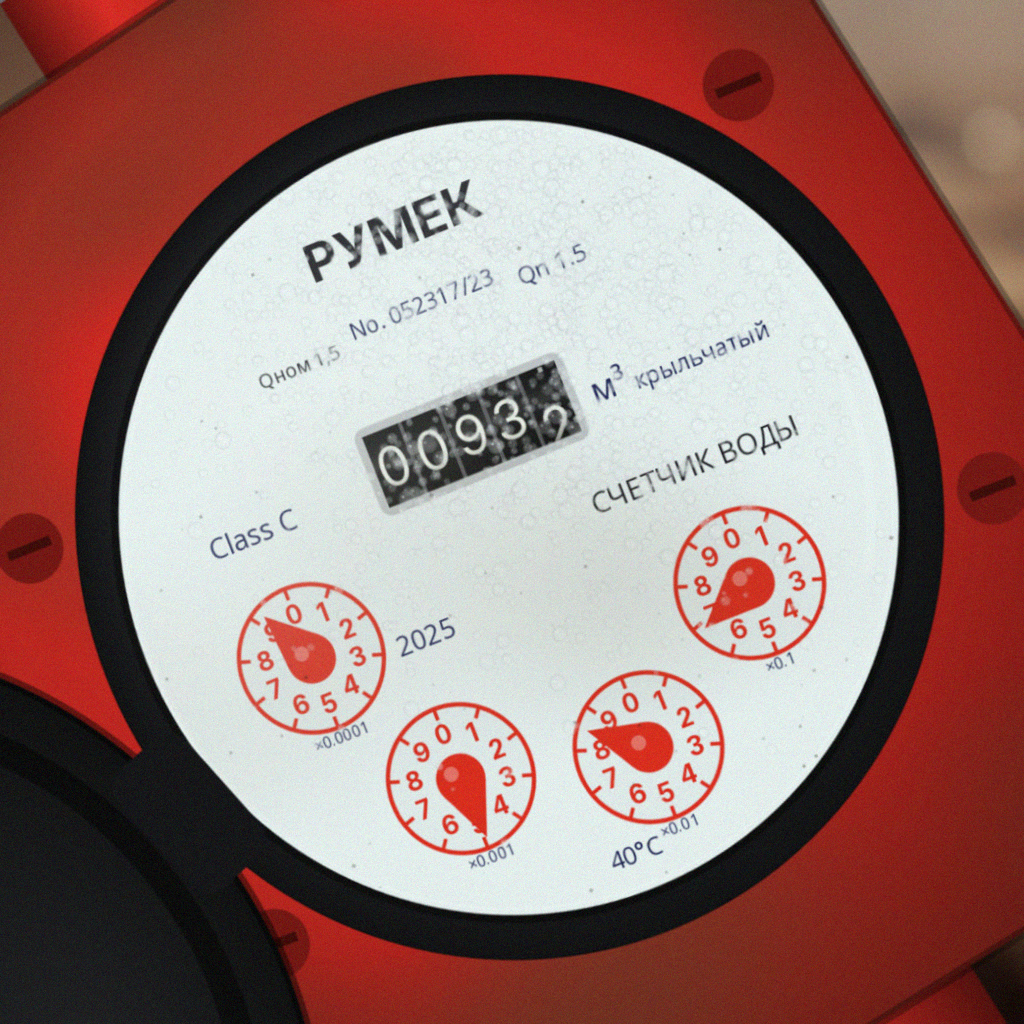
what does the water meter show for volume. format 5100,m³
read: 931.6849,m³
